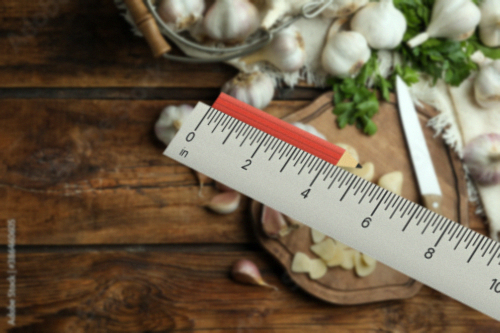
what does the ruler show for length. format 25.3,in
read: 5,in
